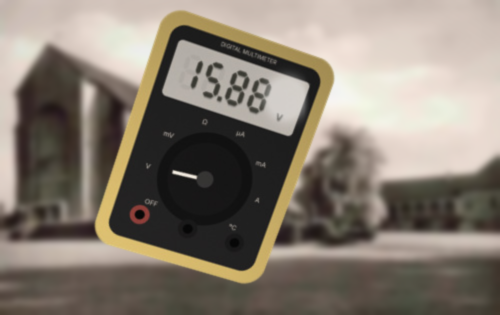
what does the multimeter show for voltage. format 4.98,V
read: 15.88,V
